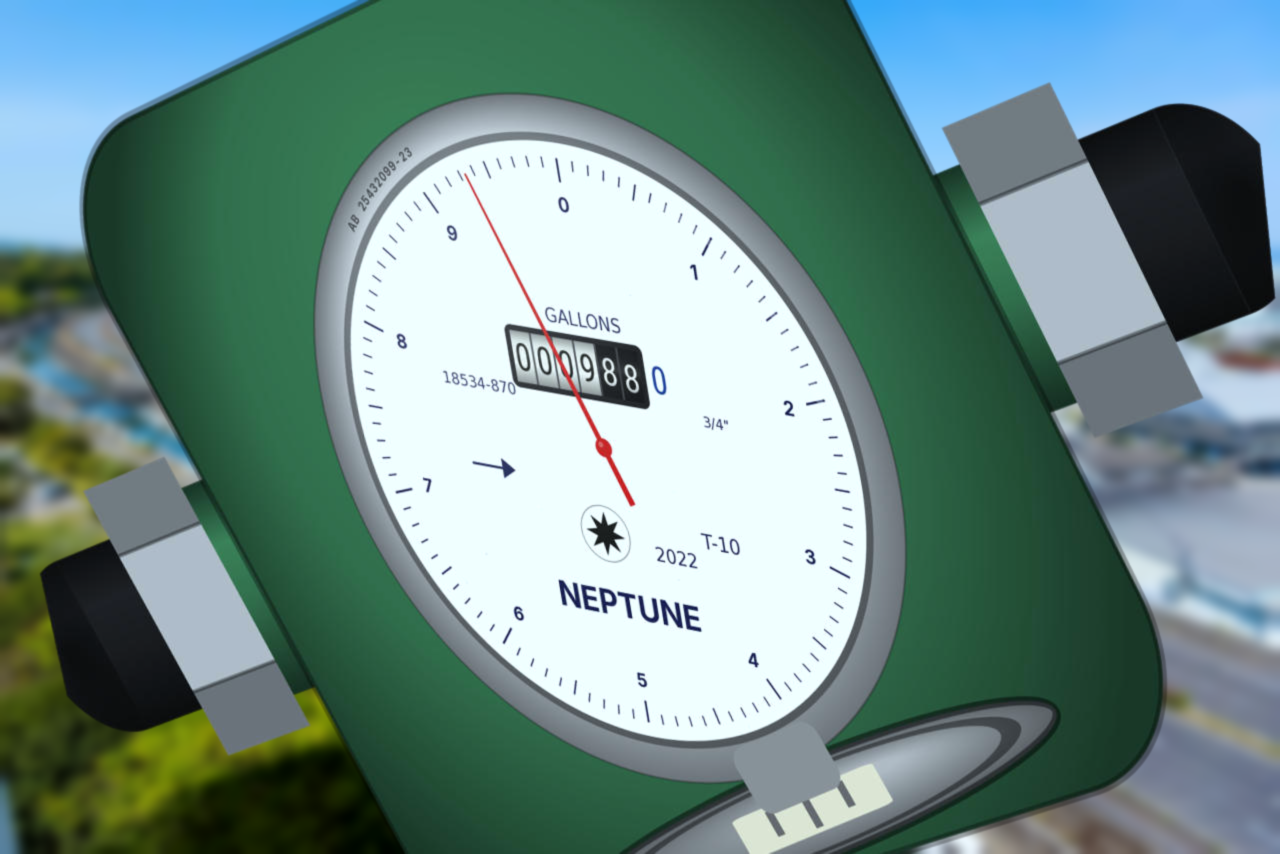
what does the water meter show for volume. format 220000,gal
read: 9879.3,gal
